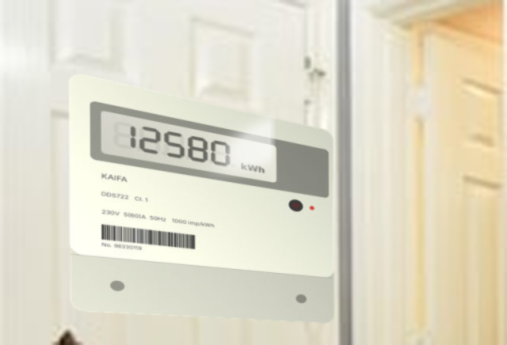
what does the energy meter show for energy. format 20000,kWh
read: 12580,kWh
